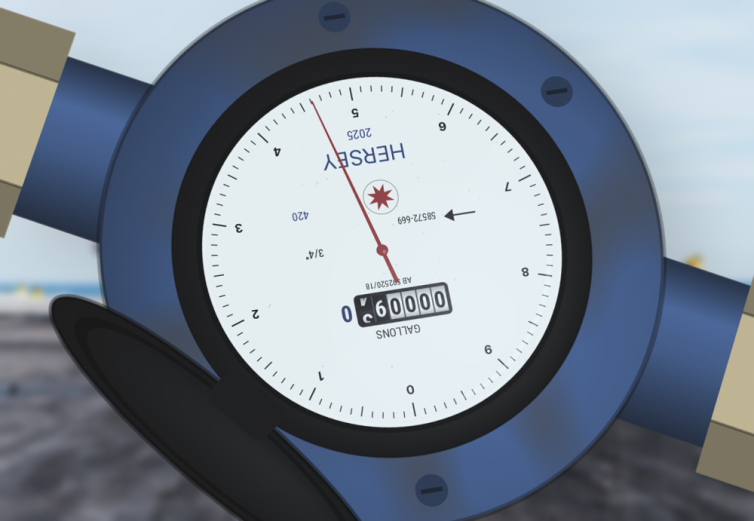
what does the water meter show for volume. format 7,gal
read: 934.6,gal
